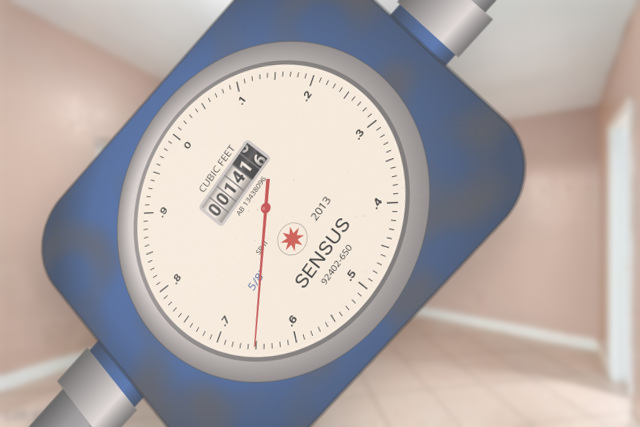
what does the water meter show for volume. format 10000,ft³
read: 1415.65,ft³
